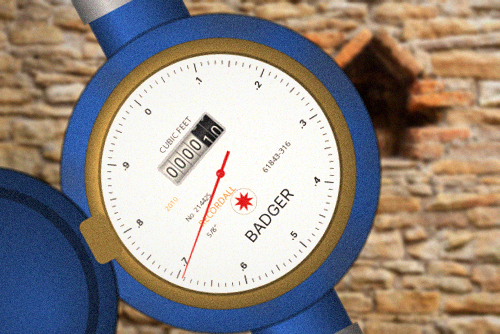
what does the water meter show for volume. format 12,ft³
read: 9.69,ft³
